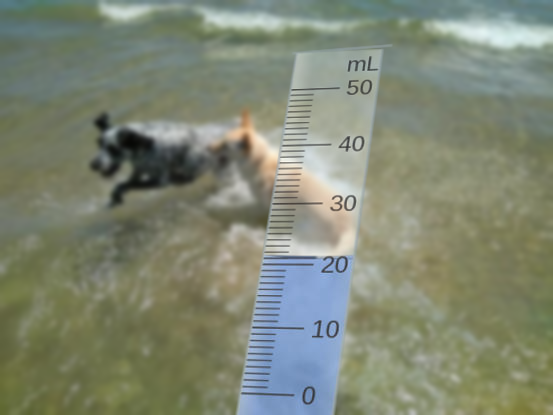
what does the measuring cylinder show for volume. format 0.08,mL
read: 21,mL
